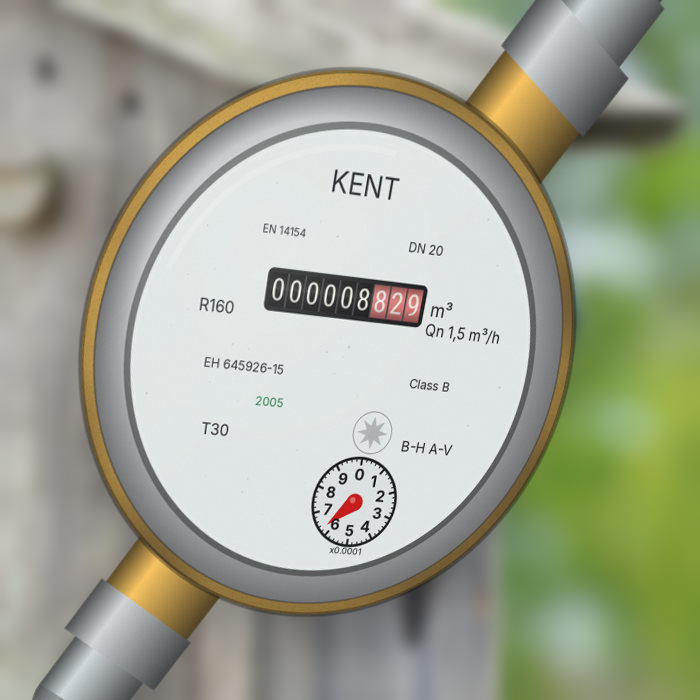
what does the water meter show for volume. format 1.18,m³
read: 8.8296,m³
